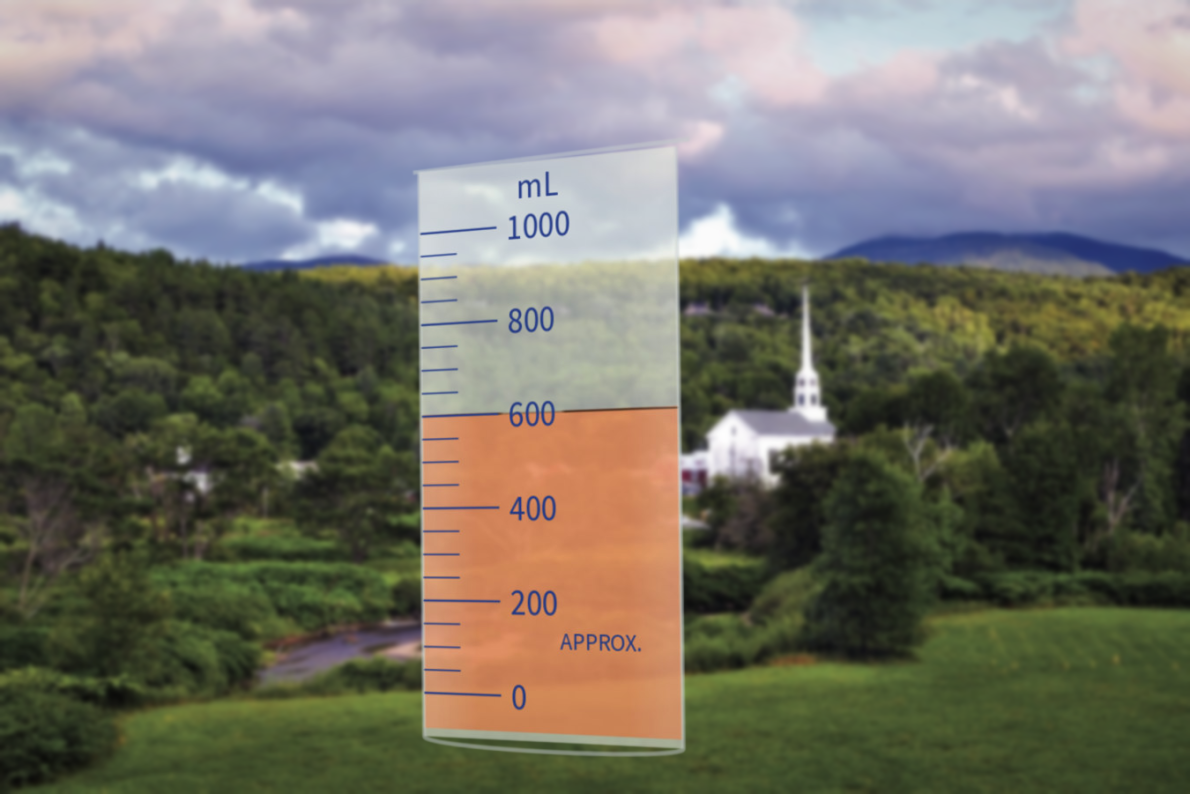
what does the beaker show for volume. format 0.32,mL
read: 600,mL
